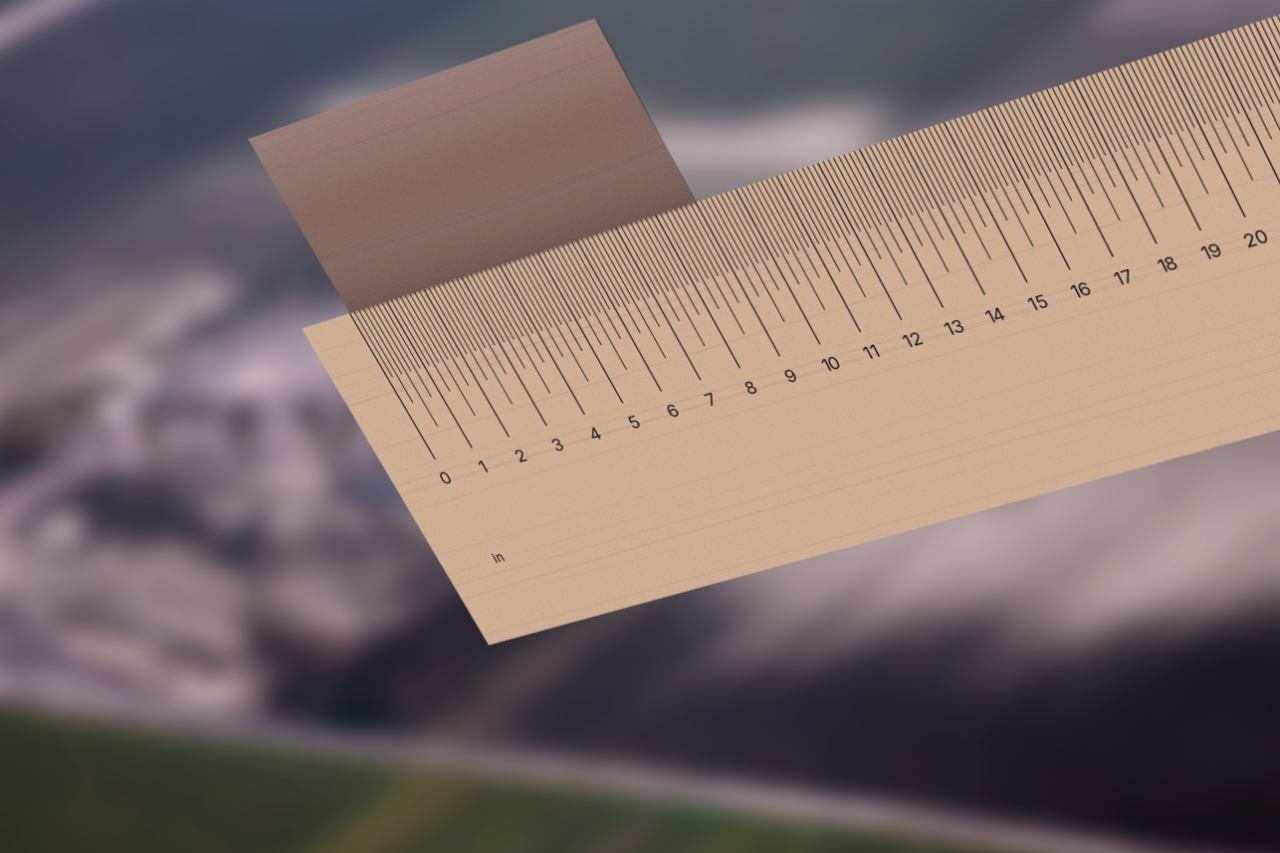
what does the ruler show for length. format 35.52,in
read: 9,in
